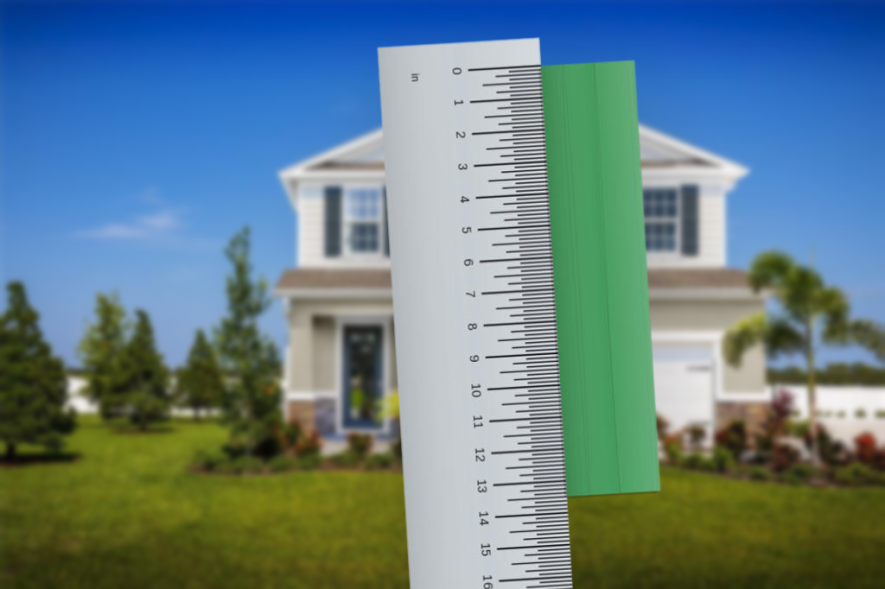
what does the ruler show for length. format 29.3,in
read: 13.5,in
